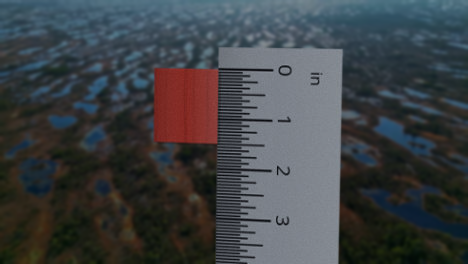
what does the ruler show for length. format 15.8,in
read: 1.5,in
